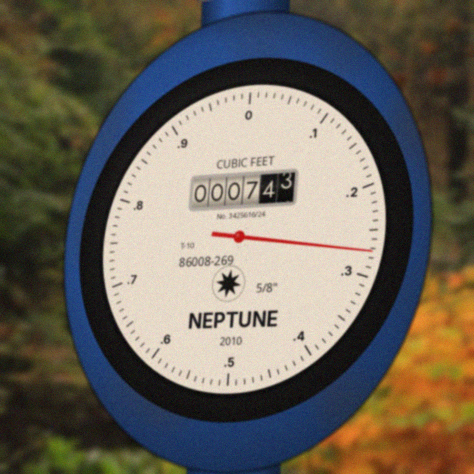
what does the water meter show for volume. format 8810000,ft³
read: 743.27,ft³
